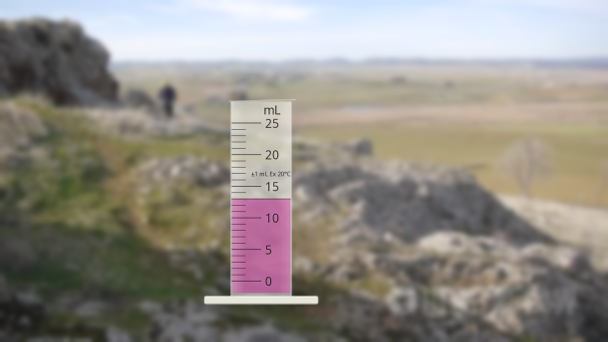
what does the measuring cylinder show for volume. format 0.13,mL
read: 13,mL
